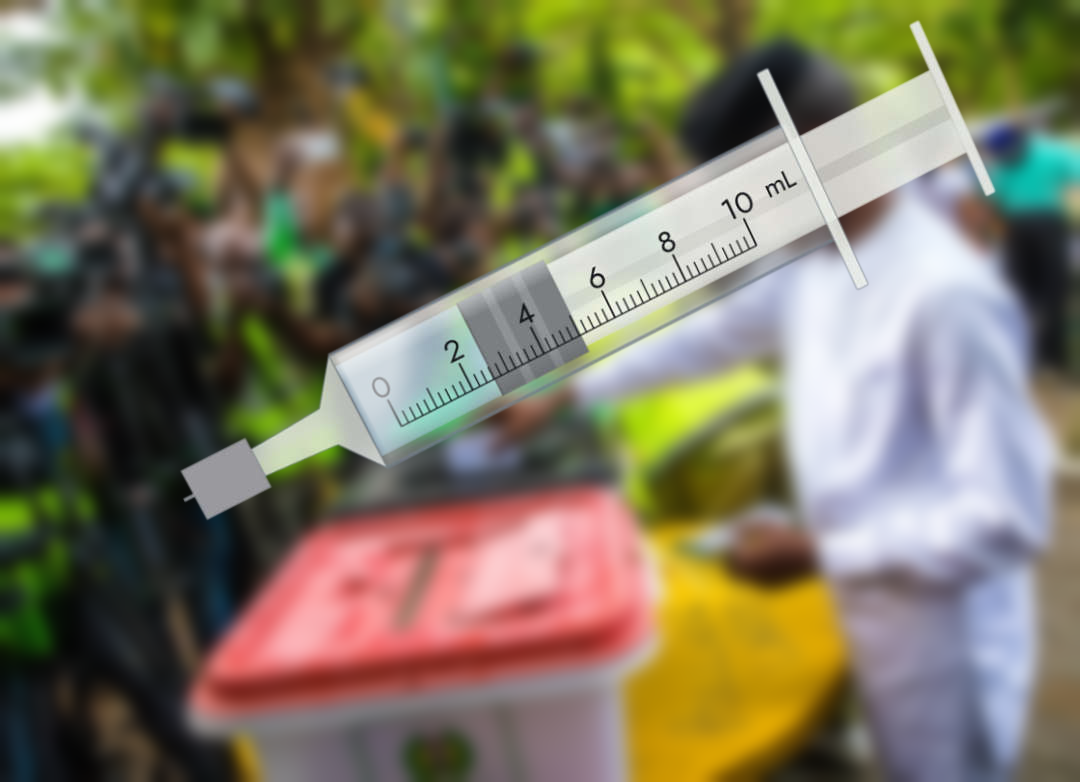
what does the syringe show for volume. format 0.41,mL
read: 2.6,mL
